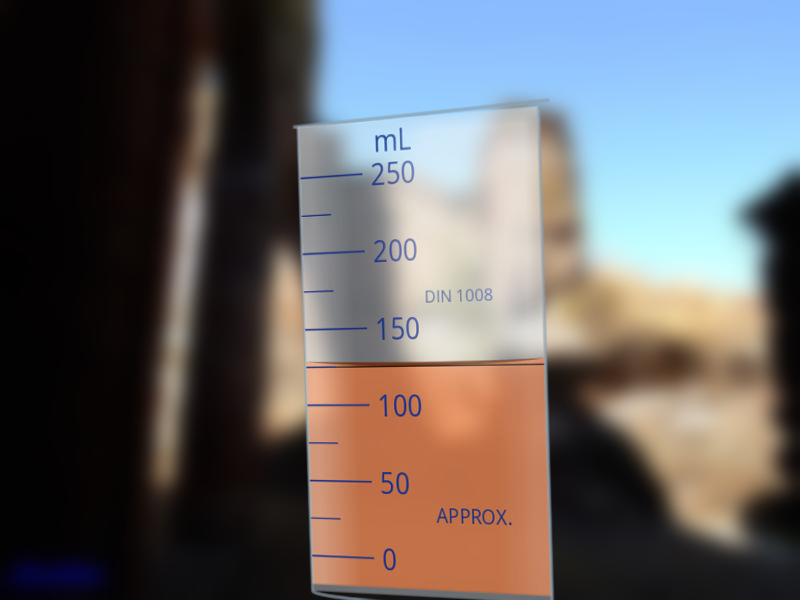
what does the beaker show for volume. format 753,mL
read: 125,mL
